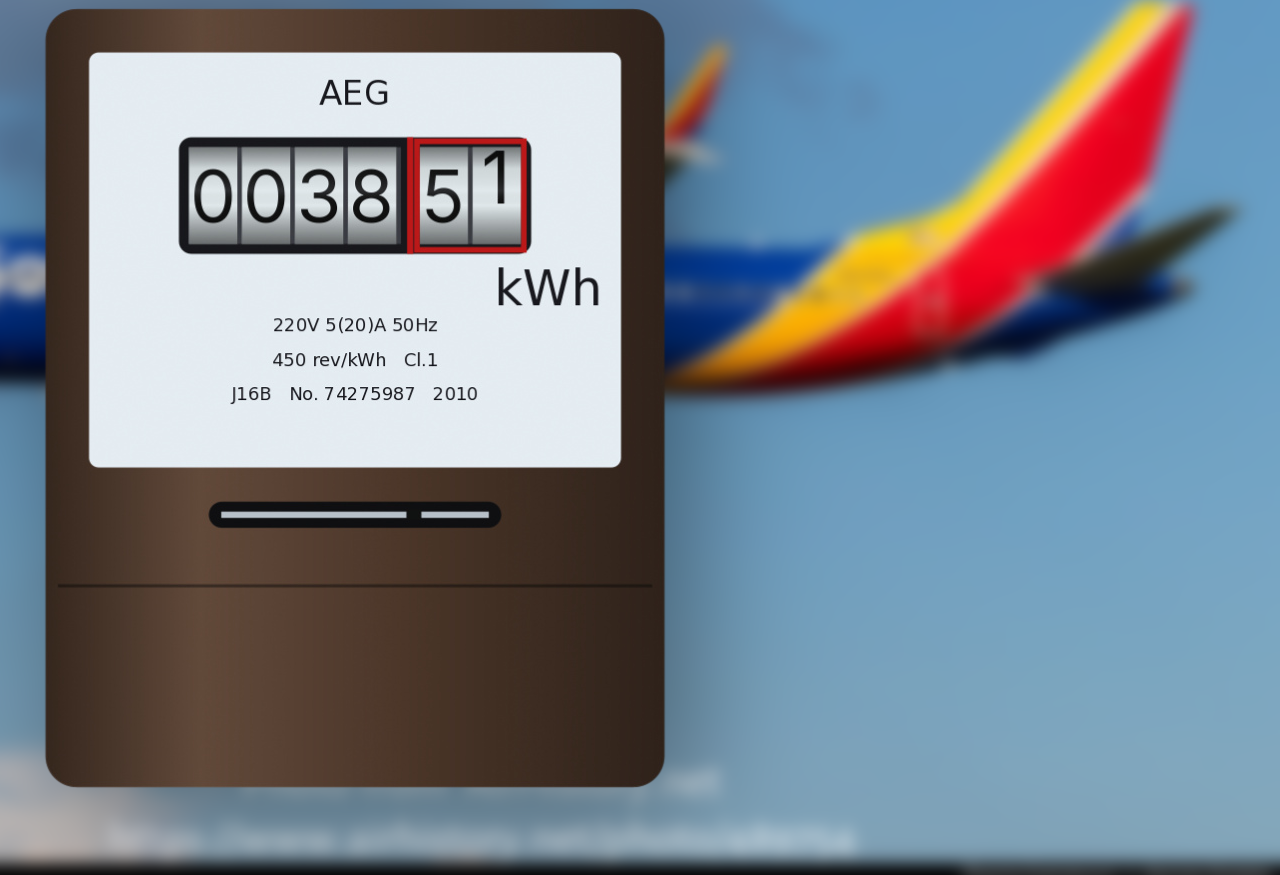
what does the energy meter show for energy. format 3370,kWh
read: 38.51,kWh
